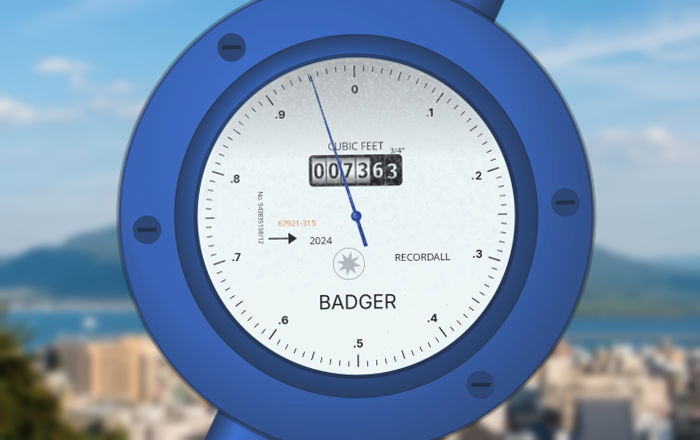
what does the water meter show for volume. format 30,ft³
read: 7362.95,ft³
